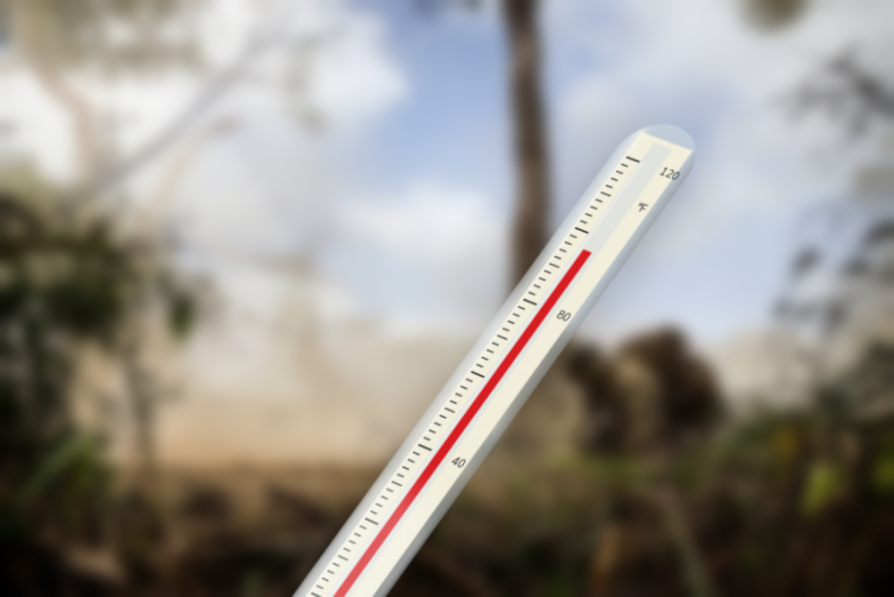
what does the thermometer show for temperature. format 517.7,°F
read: 96,°F
